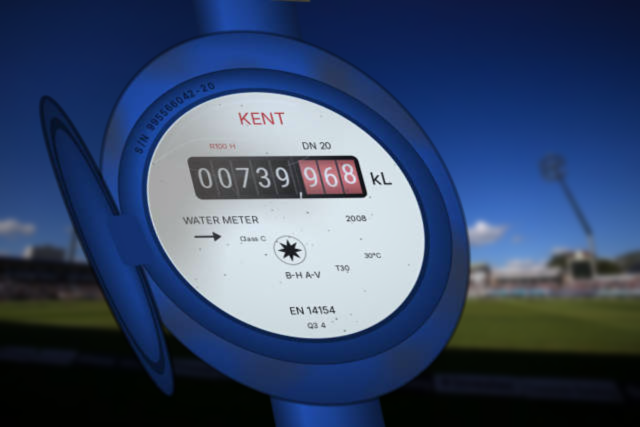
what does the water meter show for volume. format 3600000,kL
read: 739.968,kL
